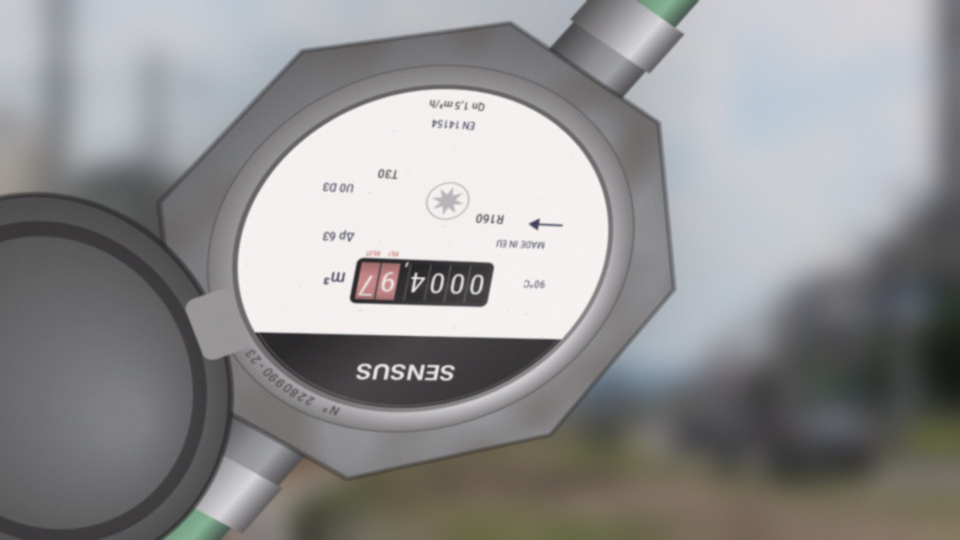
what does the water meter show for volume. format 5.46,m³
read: 4.97,m³
